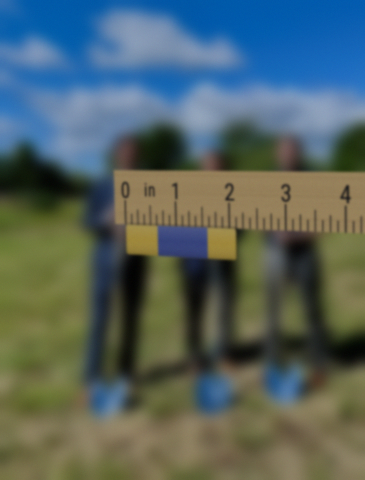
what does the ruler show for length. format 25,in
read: 2.125,in
